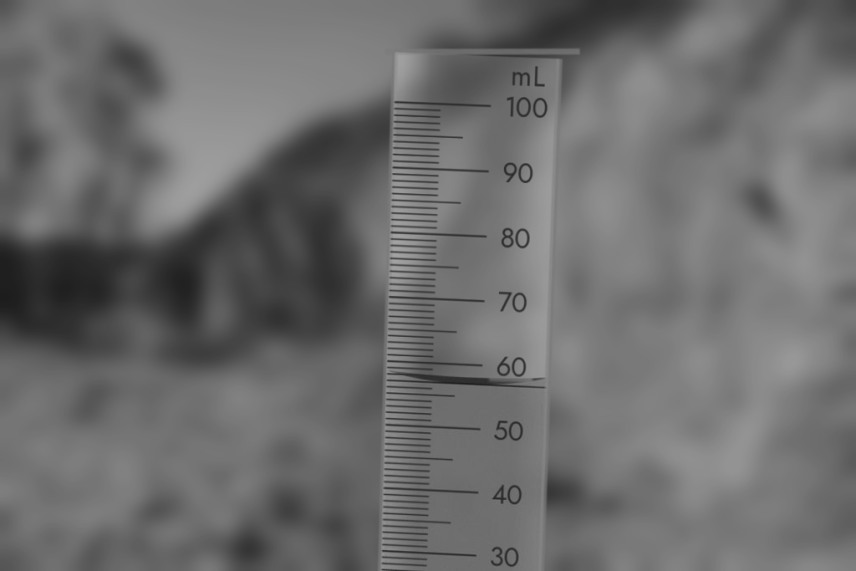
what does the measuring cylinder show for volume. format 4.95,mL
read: 57,mL
